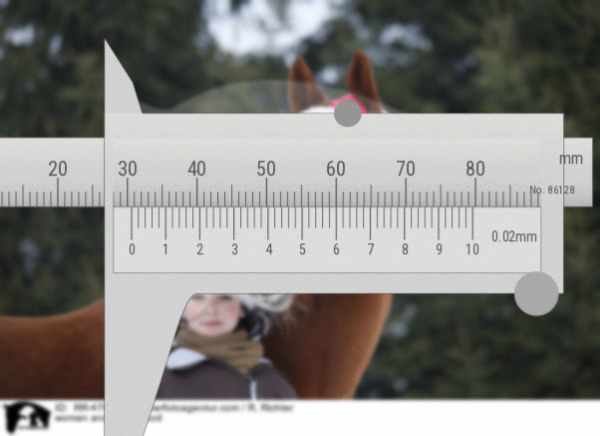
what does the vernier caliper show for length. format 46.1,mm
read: 30.6,mm
